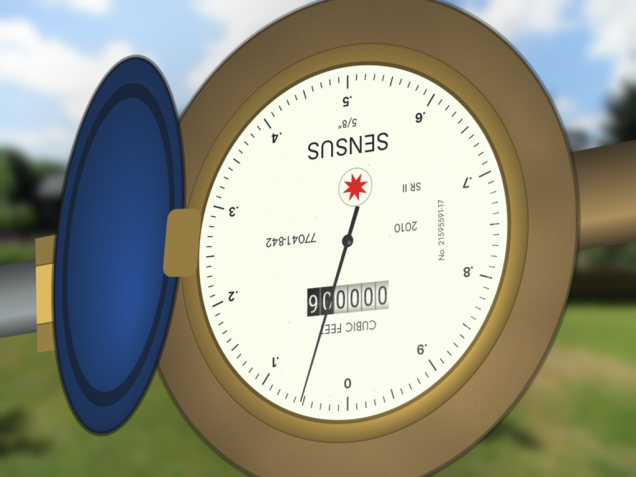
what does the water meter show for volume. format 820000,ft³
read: 6.05,ft³
